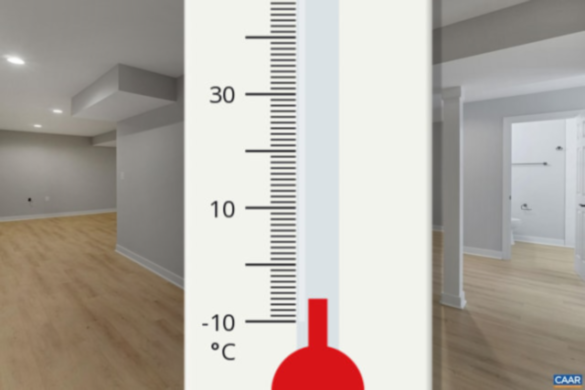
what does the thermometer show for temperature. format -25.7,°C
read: -6,°C
